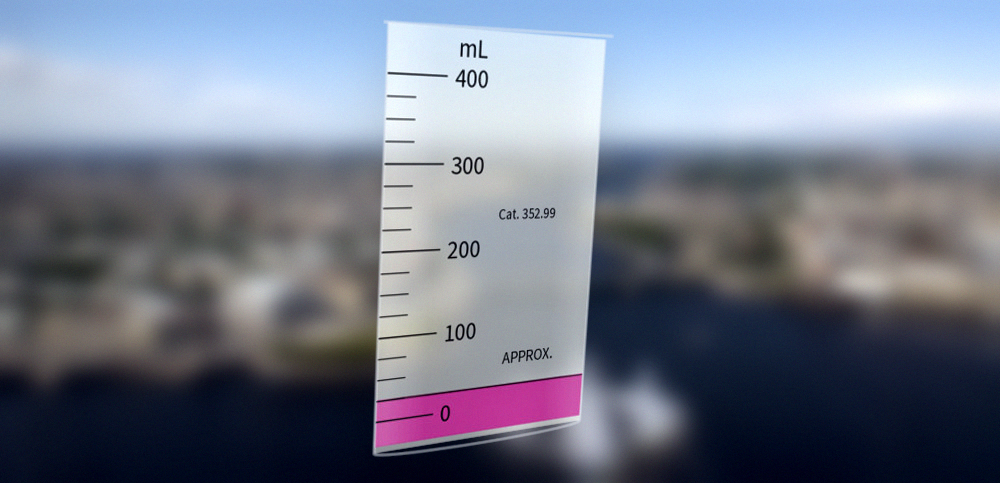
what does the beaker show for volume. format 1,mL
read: 25,mL
